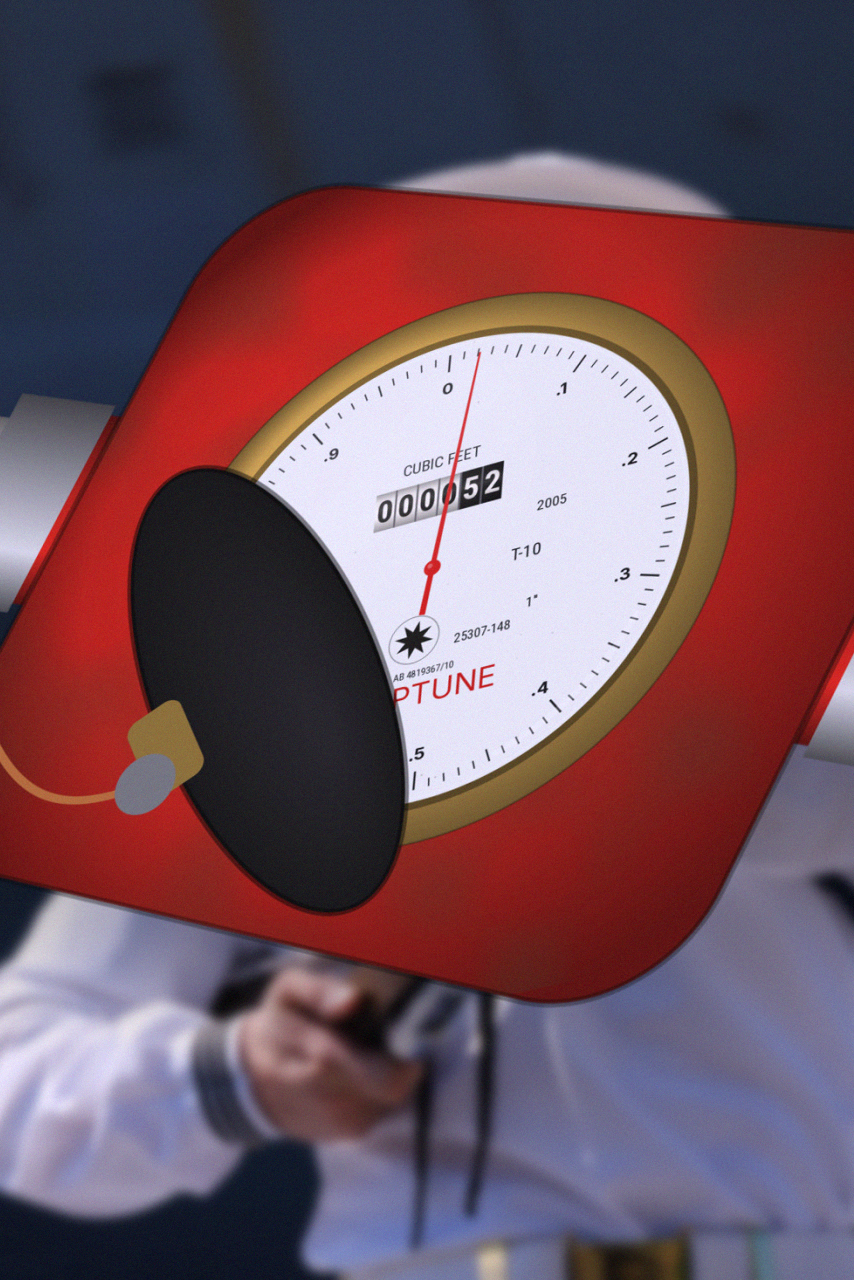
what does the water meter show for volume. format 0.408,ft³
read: 52.02,ft³
